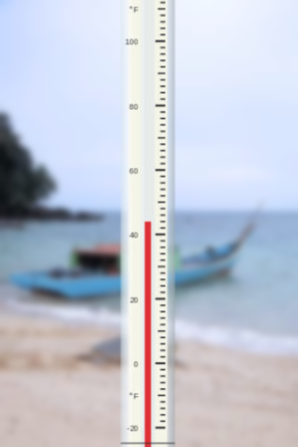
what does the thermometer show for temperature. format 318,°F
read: 44,°F
